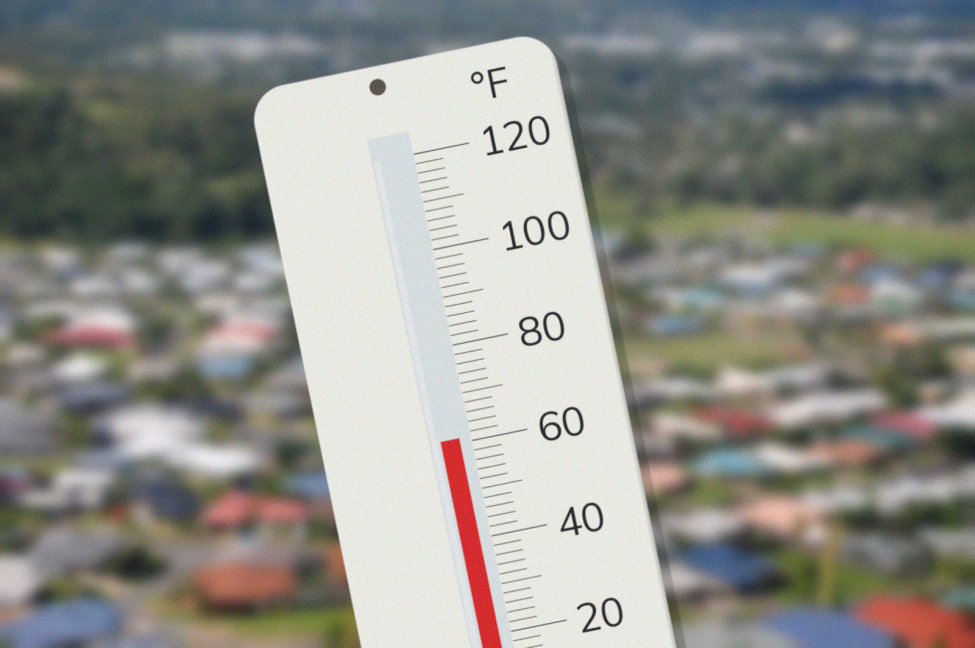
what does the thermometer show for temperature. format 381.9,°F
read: 61,°F
